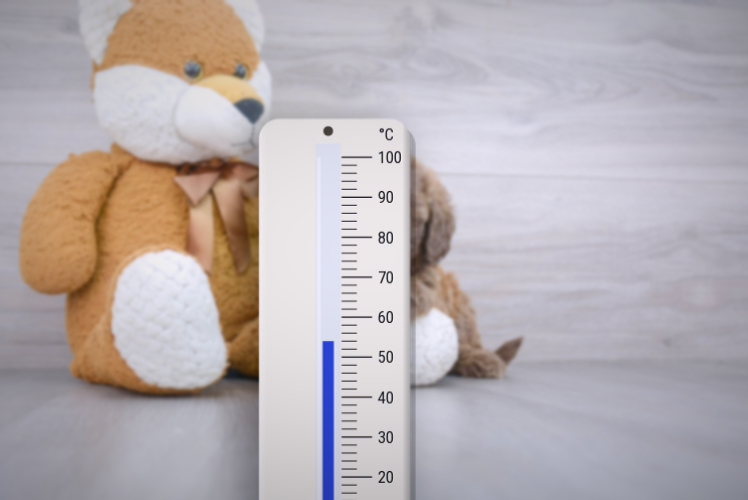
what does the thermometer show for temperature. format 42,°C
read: 54,°C
